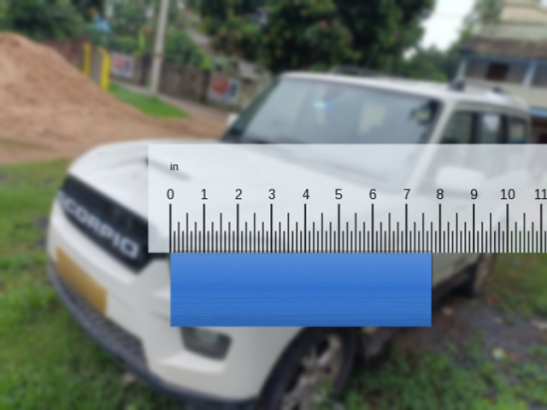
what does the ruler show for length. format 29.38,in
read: 7.75,in
